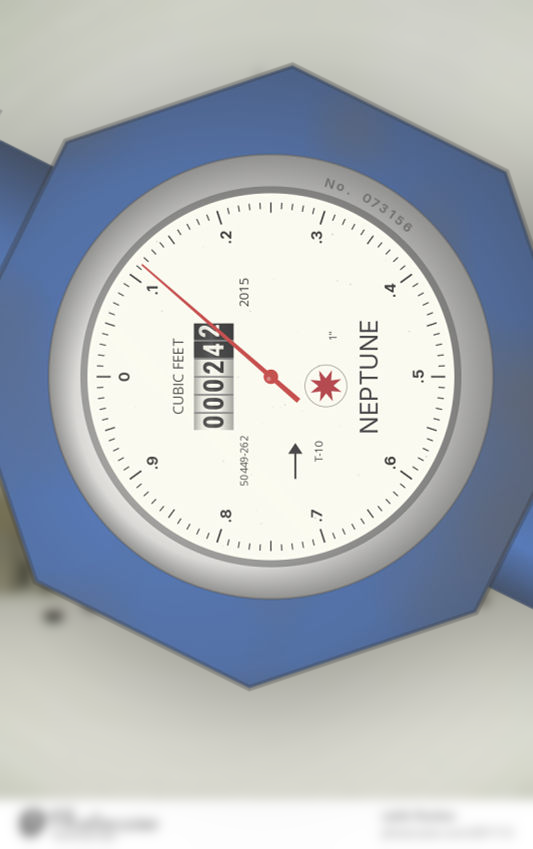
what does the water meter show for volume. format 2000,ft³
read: 242.11,ft³
